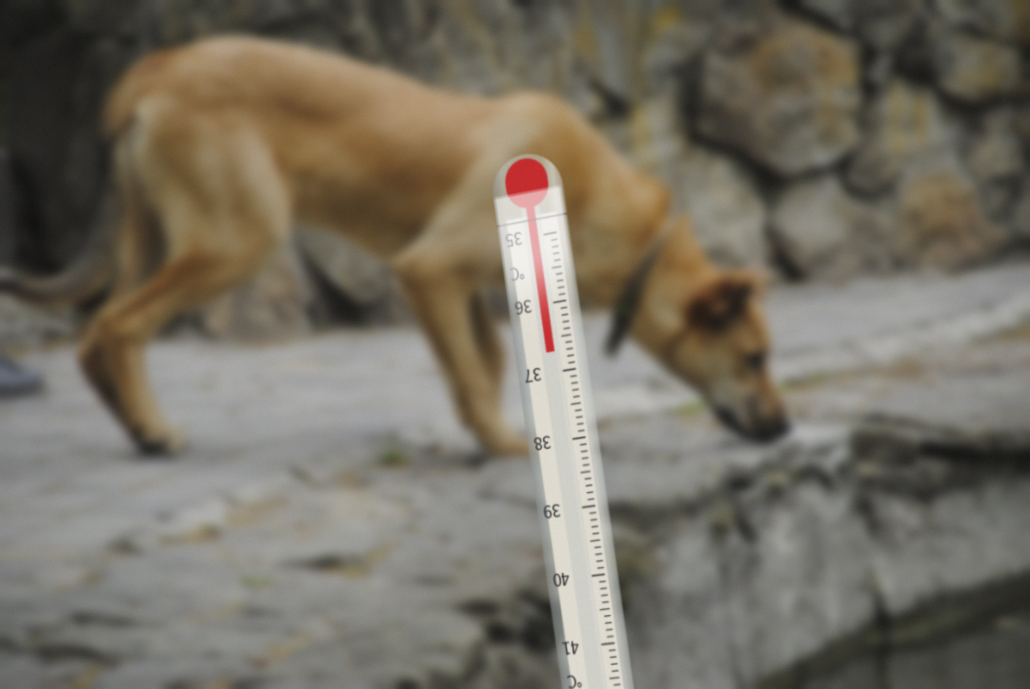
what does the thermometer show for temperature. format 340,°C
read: 36.7,°C
